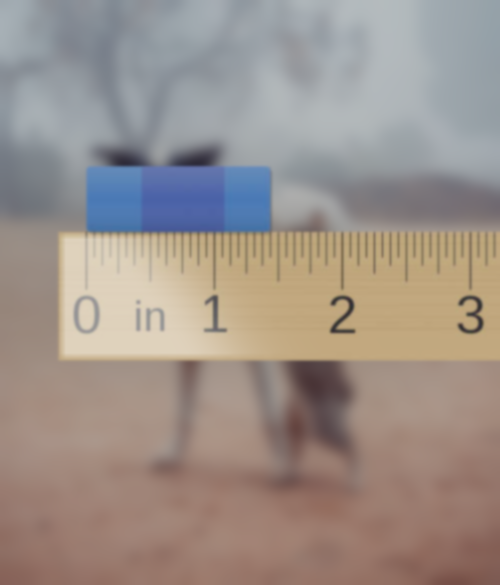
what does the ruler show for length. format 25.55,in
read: 1.4375,in
